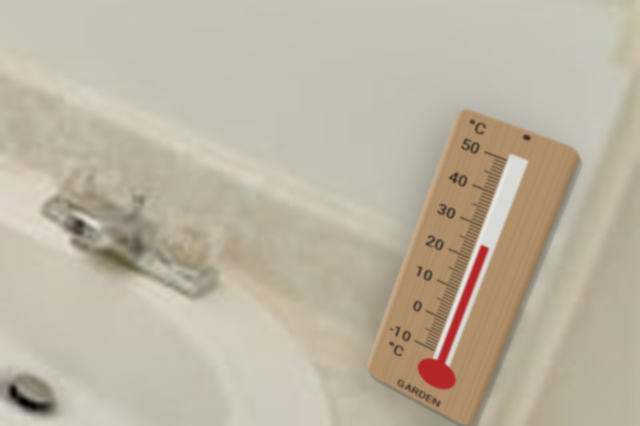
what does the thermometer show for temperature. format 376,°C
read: 25,°C
